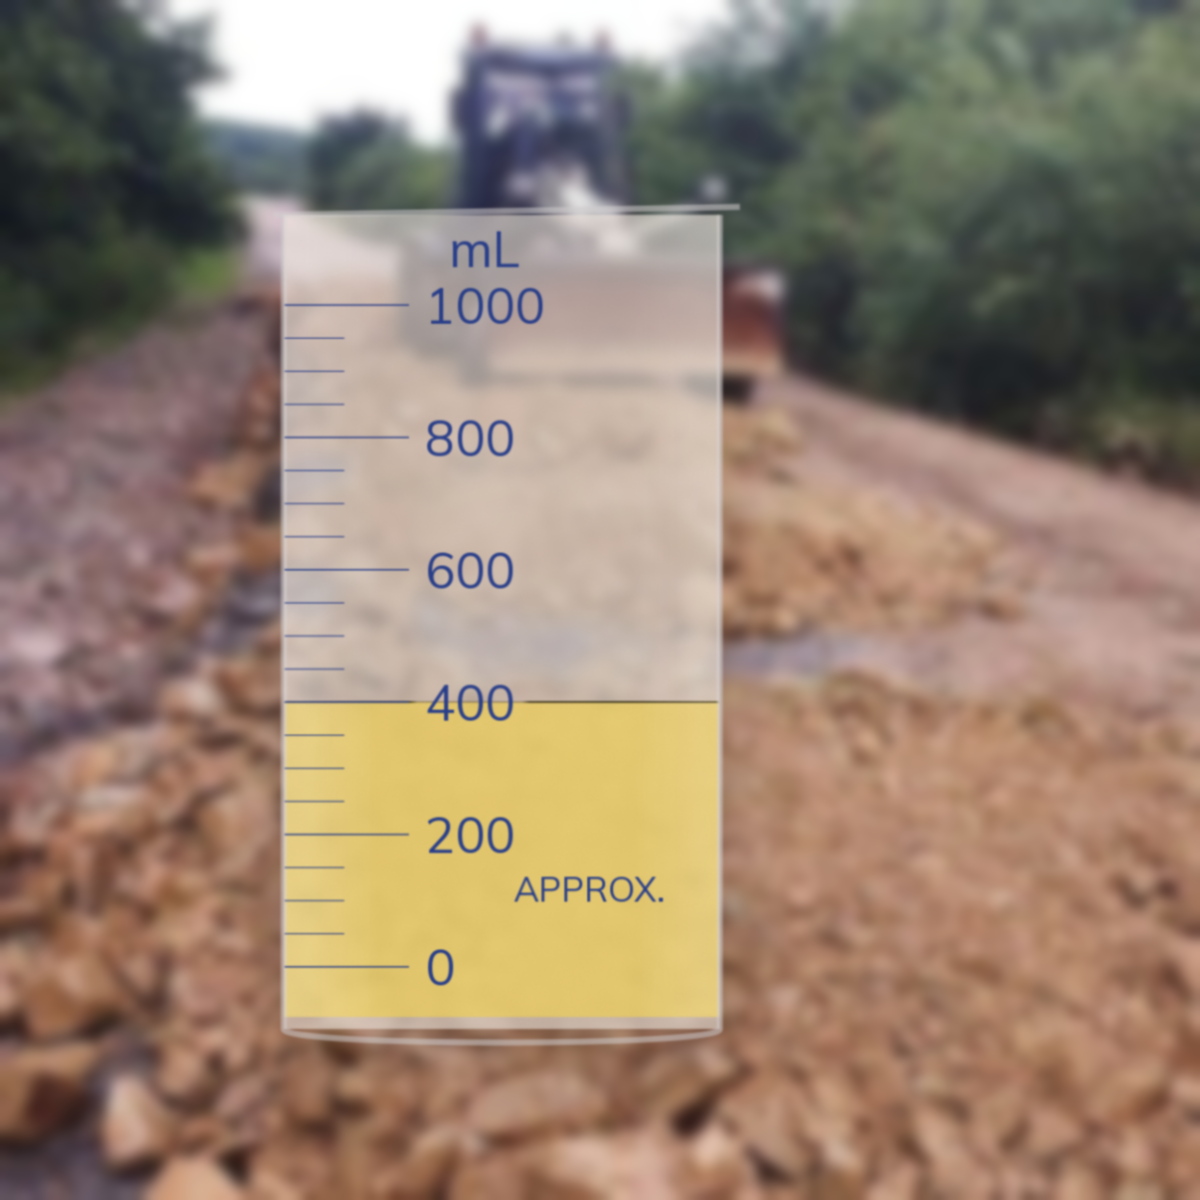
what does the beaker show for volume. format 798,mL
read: 400,mL
